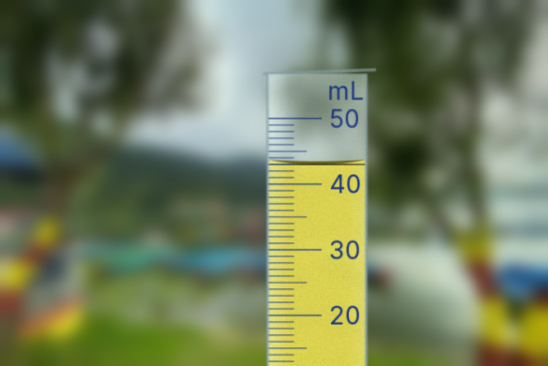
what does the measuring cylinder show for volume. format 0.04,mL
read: 43,mL
